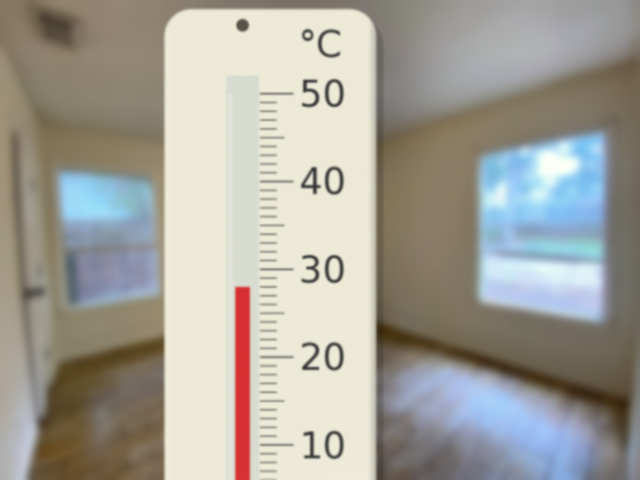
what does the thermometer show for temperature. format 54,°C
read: 28,°C
